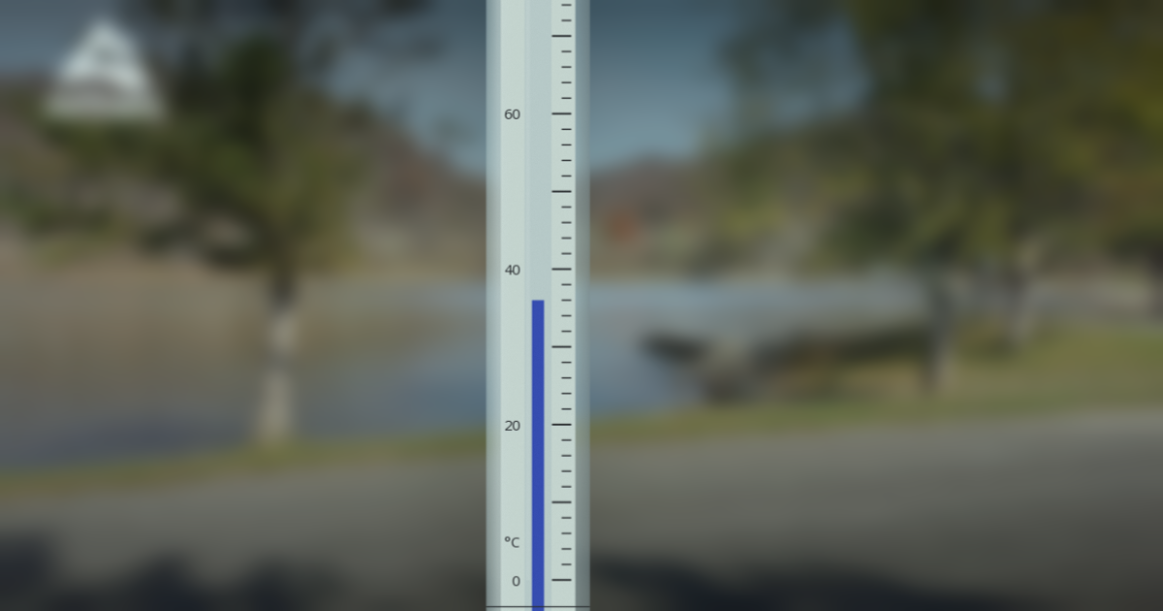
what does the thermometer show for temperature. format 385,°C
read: 36,°C
